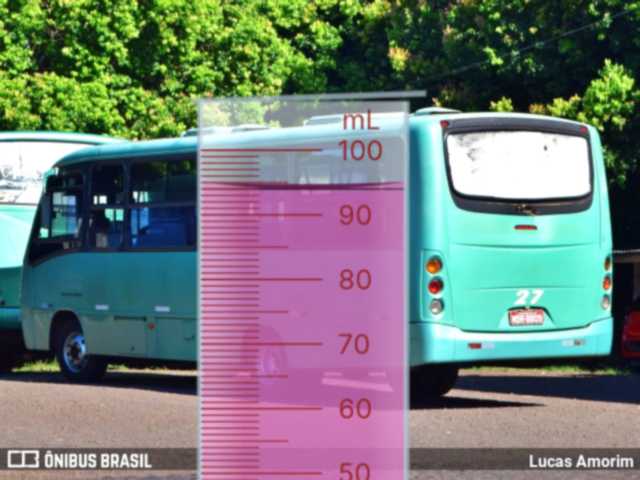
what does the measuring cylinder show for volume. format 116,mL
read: 94,mL
